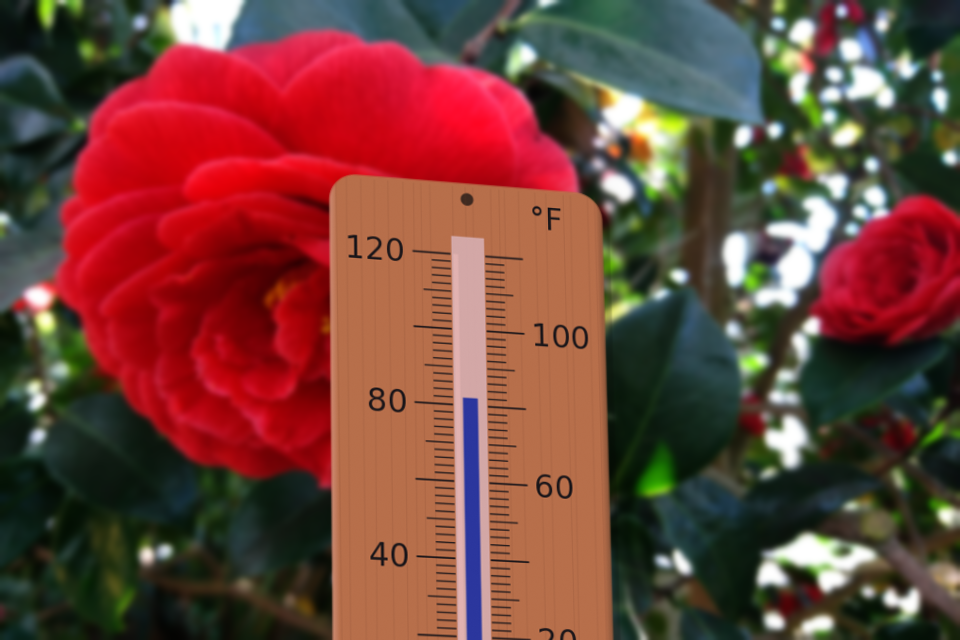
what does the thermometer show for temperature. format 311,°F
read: 82,°F
